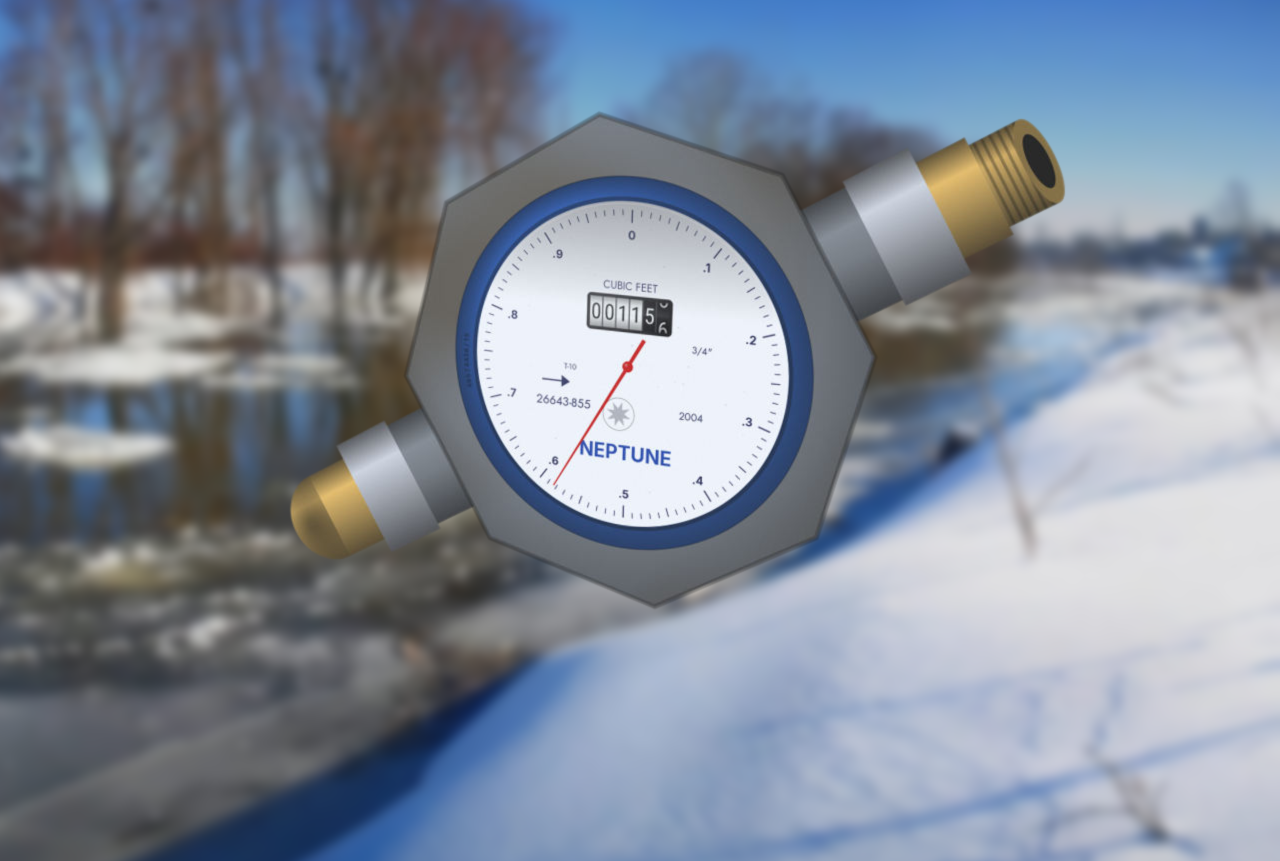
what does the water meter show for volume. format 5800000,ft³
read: 1155.58,ft³
